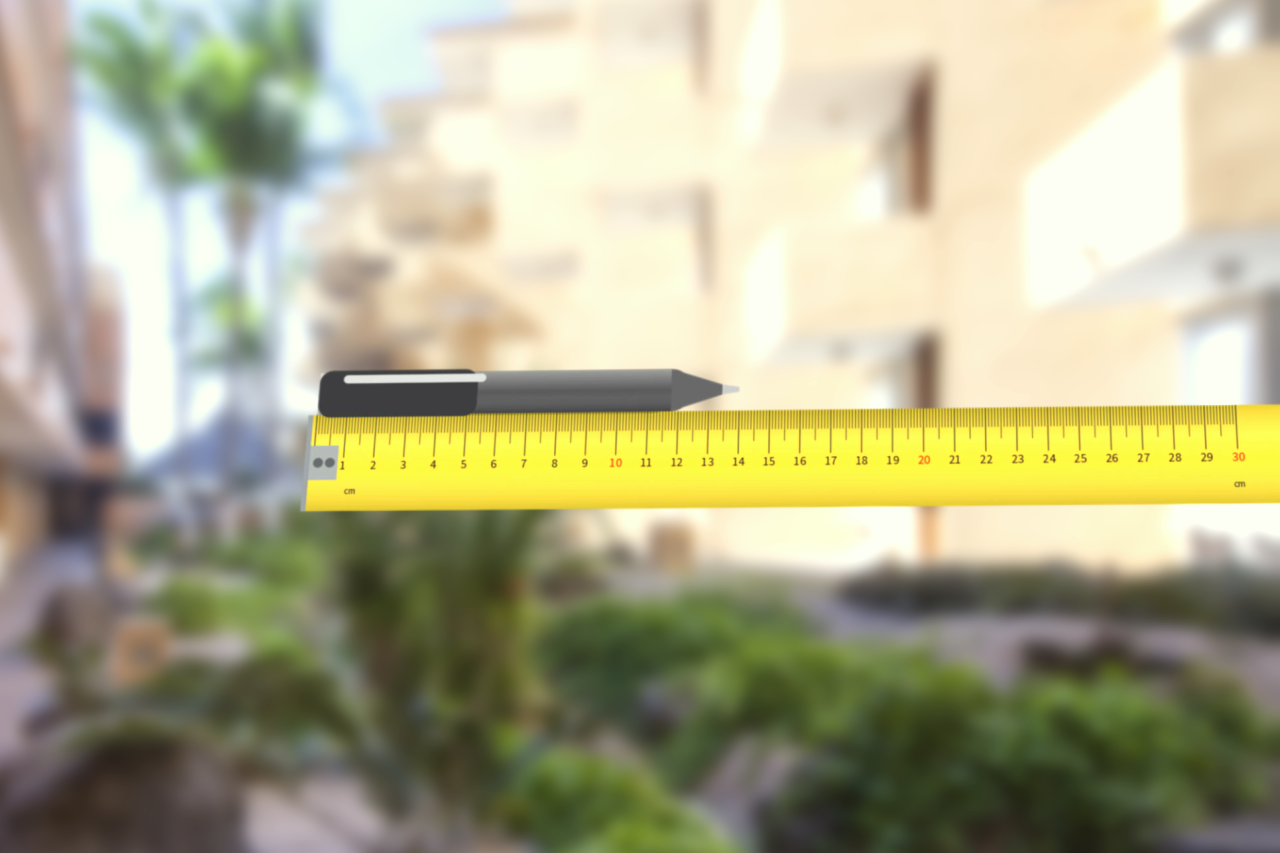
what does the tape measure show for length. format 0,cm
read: 14,cm
